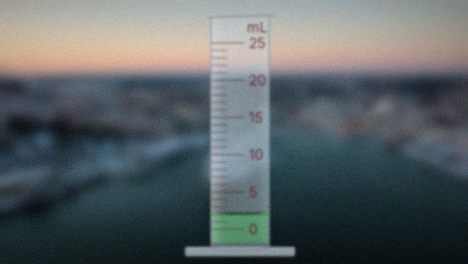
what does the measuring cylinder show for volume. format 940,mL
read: 2,mL
